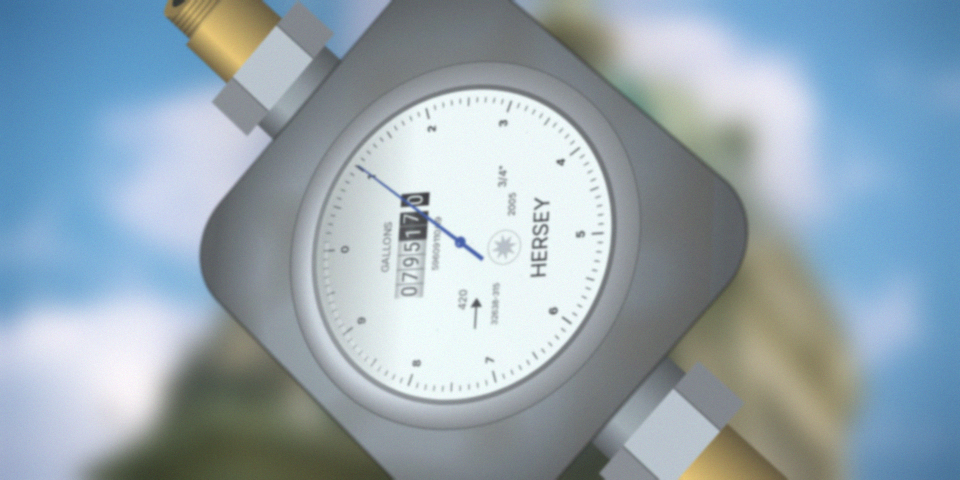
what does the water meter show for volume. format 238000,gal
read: 795171.0,gal
